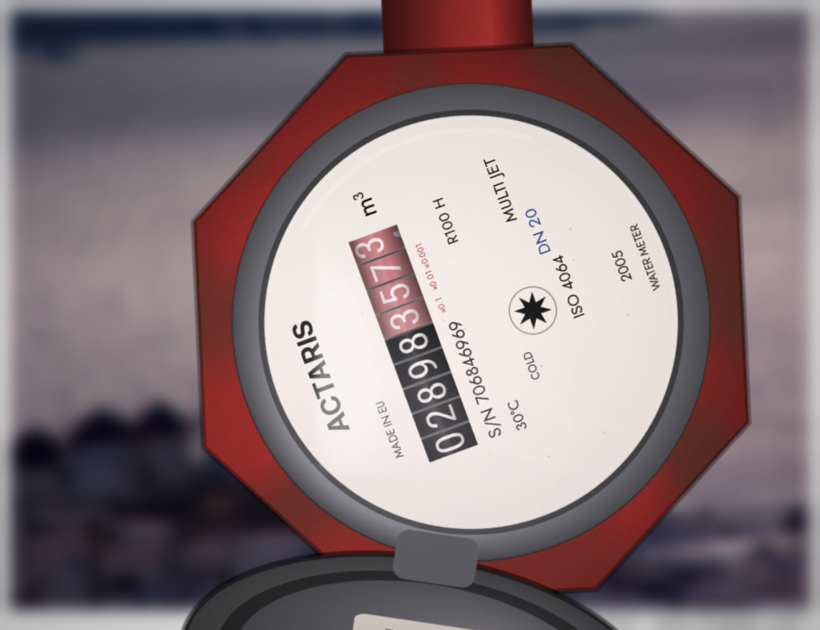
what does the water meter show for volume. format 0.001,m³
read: 2898.3573,m³
